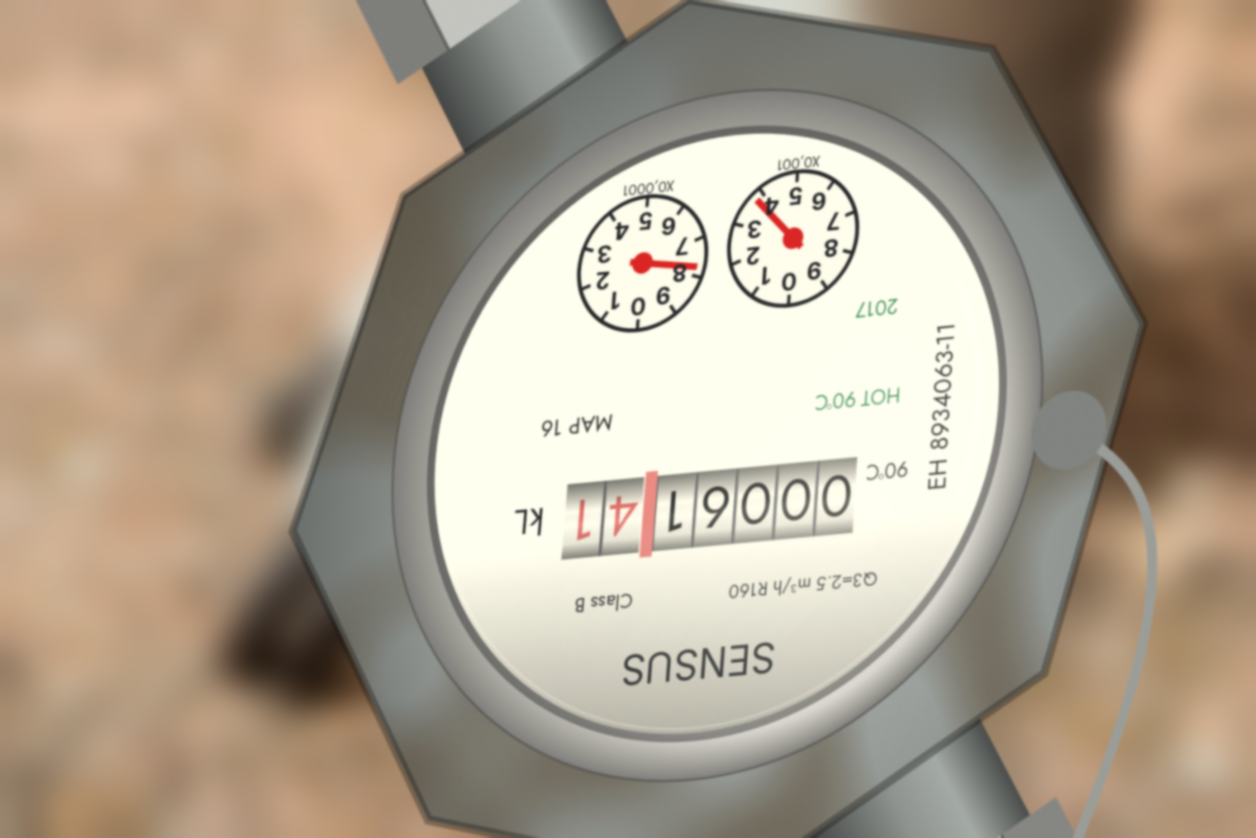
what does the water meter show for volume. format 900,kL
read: 61.4137,kL
